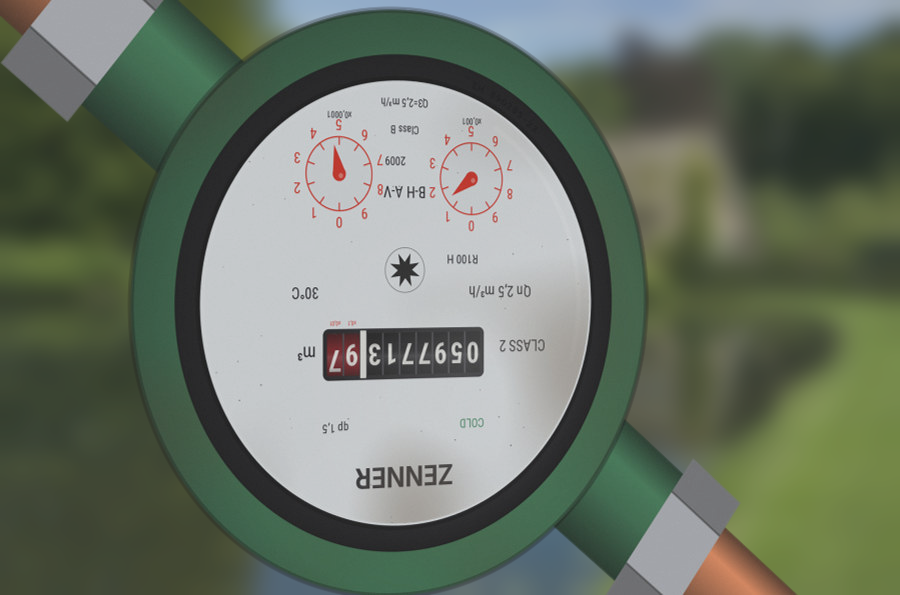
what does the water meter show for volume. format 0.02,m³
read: 597713.9714,m³
